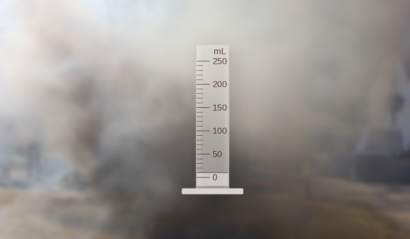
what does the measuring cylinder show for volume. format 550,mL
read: 10,mL
